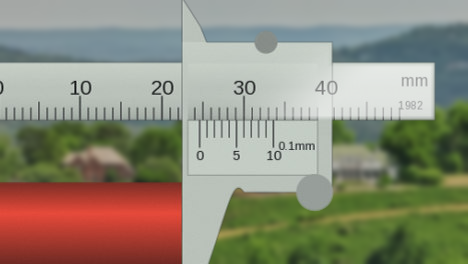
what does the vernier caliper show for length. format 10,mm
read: 24.6,mm
